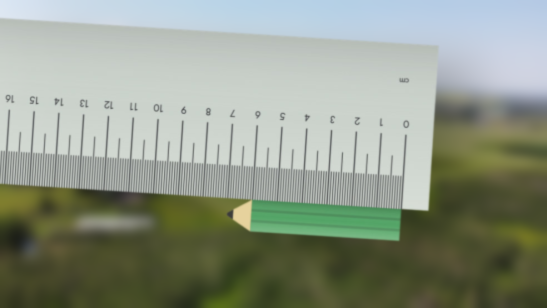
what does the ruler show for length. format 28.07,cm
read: 7,cm
